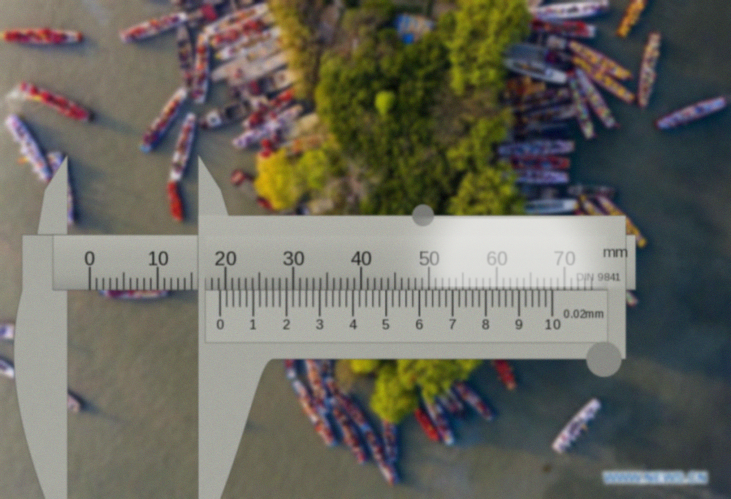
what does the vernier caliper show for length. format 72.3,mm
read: 19.2,mm
